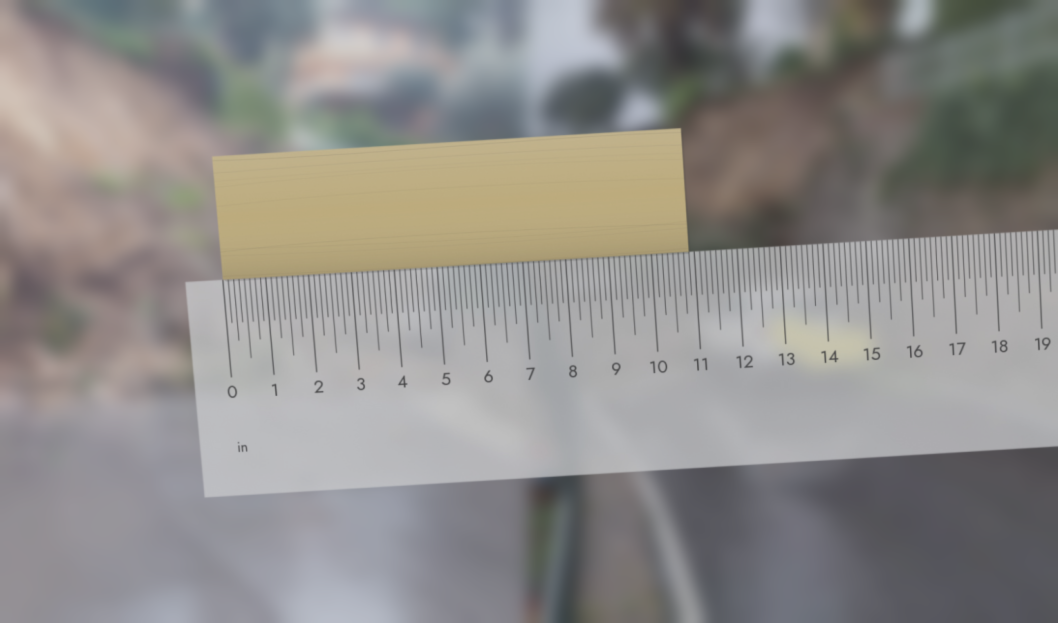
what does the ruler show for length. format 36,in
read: 10.875,in
